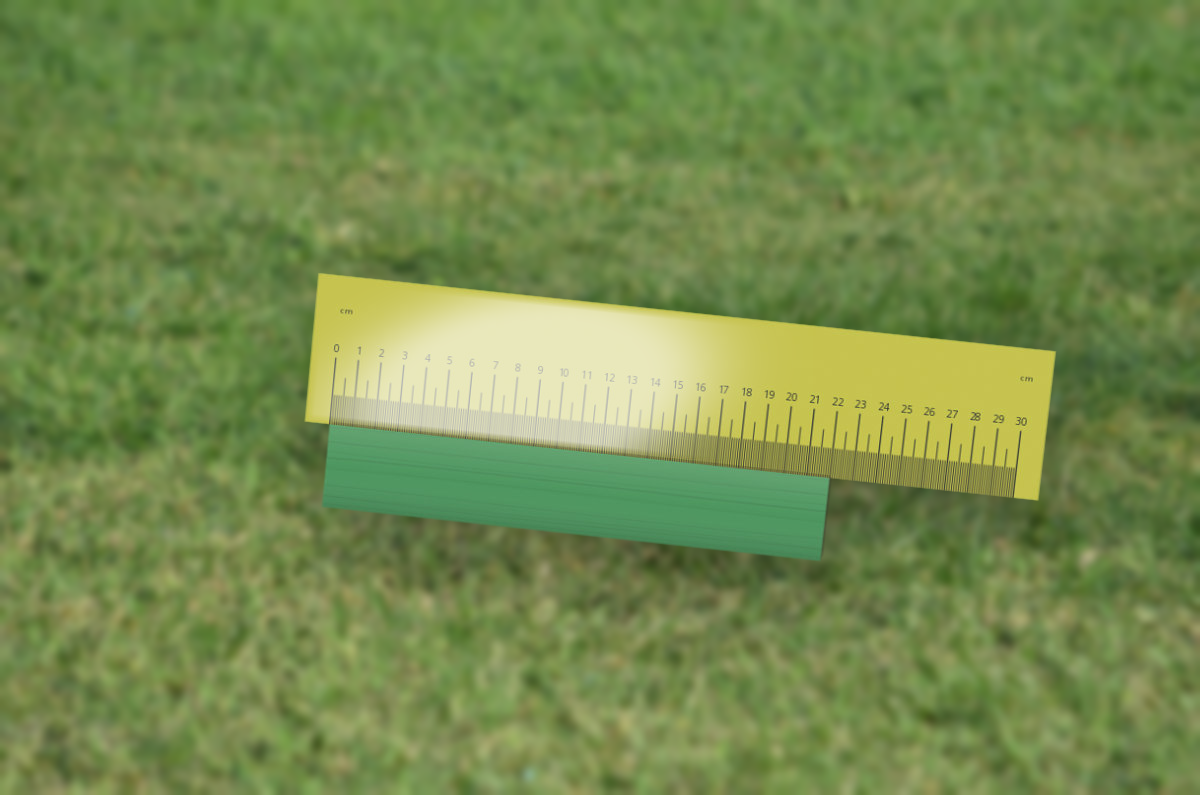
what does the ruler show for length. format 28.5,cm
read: 22,cm
